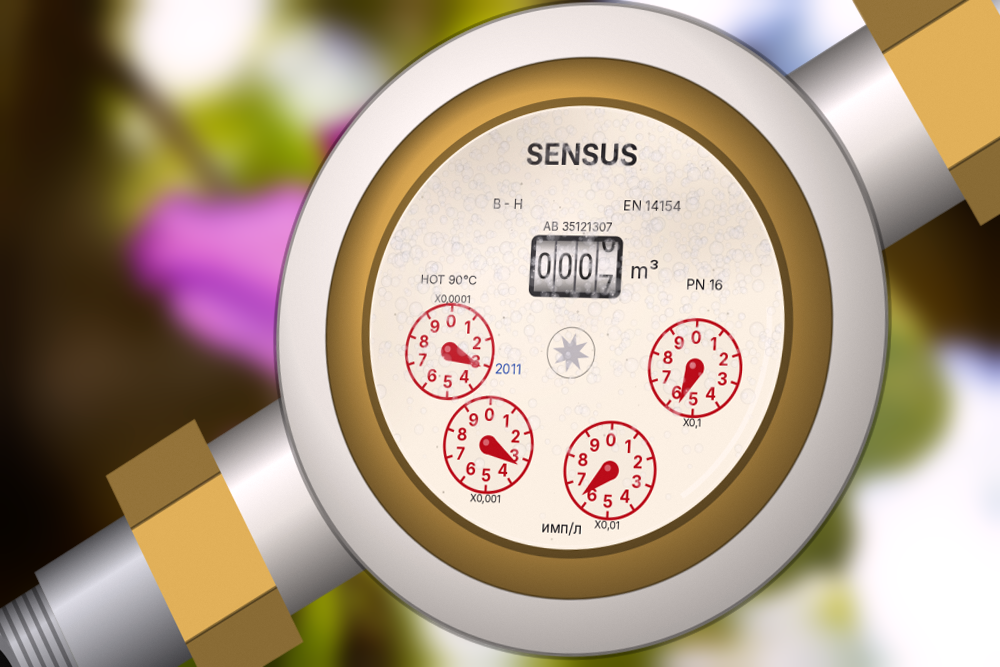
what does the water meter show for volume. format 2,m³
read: 6.5633,m³
